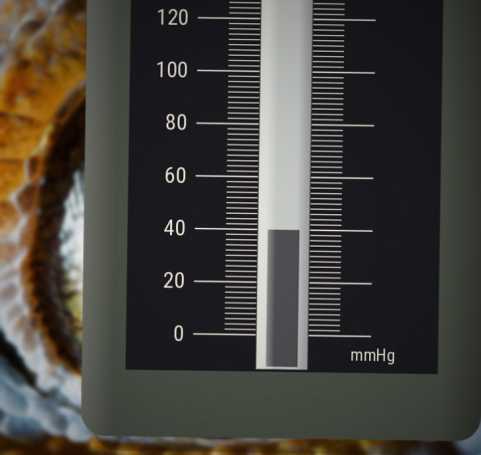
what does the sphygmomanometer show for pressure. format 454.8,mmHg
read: 40,mmHg
